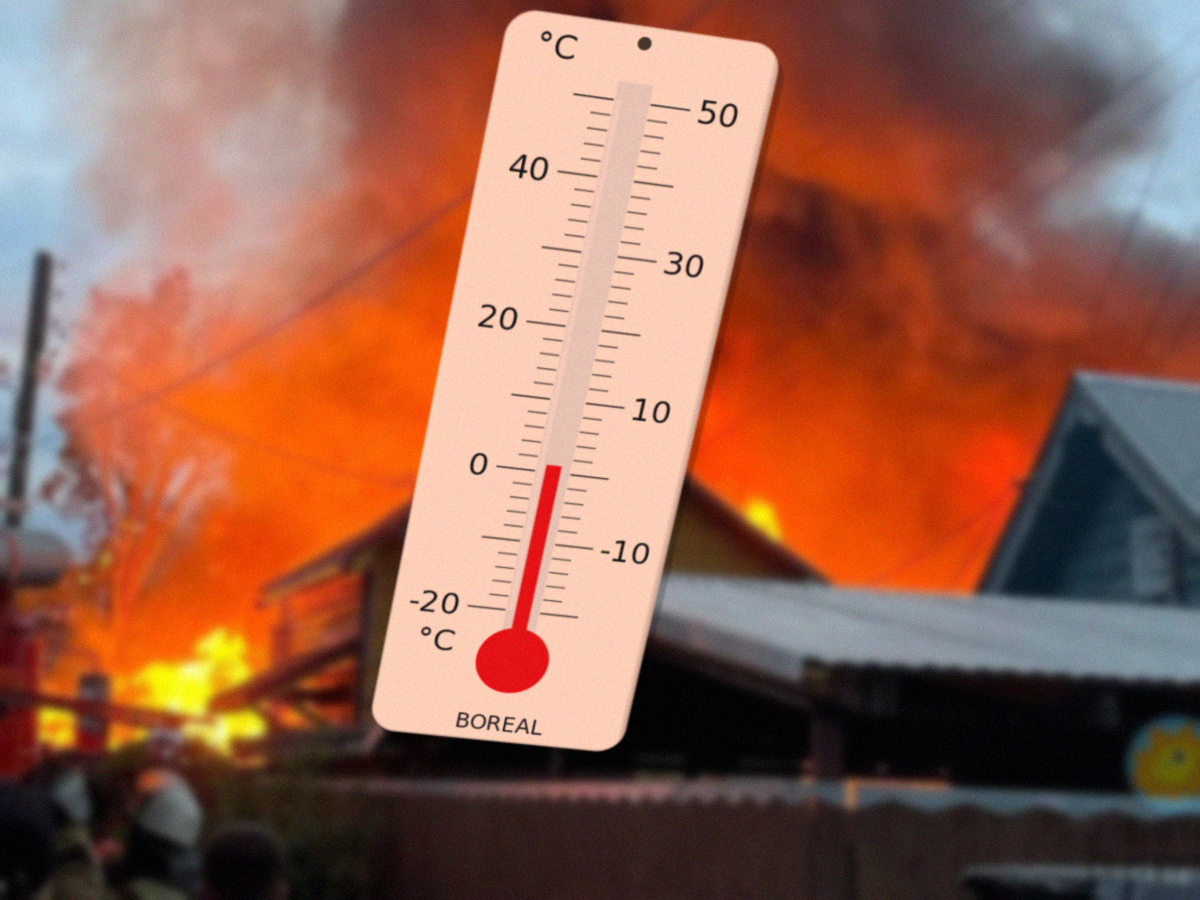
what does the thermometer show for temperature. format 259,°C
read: 1,°C
